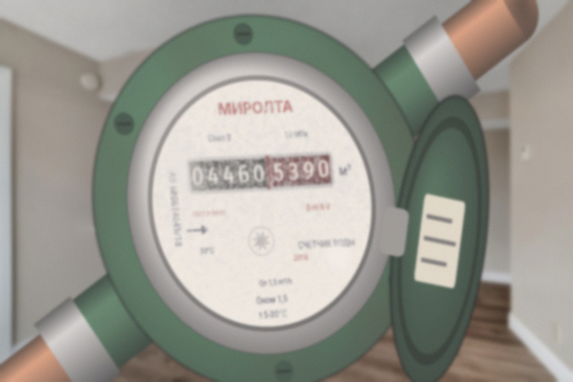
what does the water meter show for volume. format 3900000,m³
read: 4460.5390,m³
